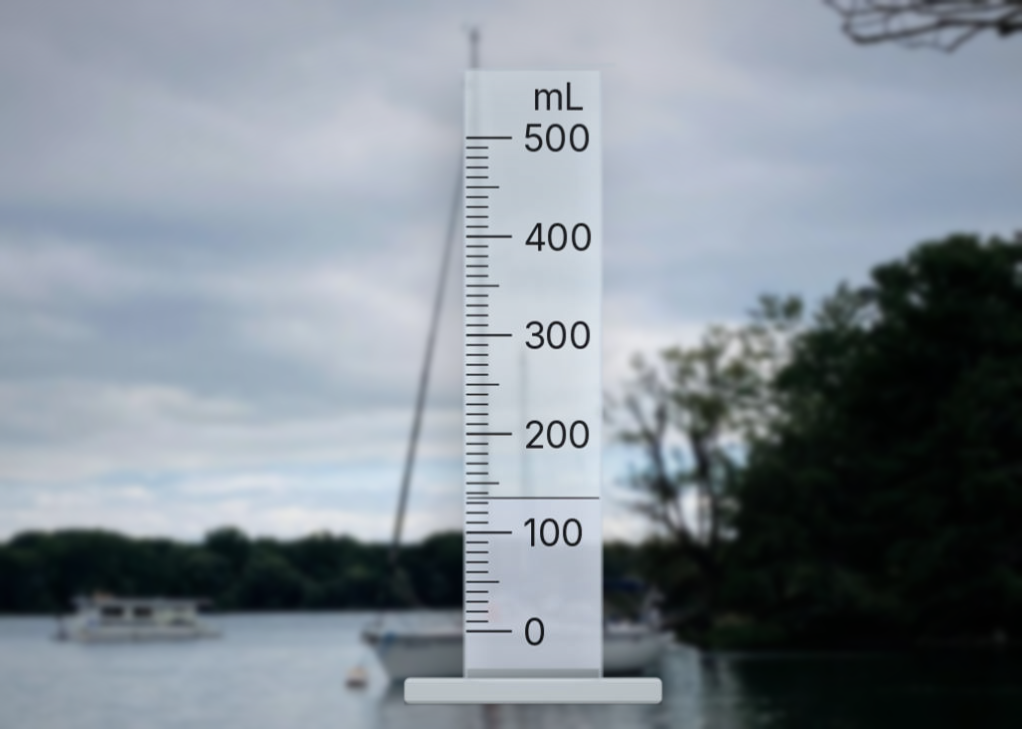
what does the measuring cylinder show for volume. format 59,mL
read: 135,mL
